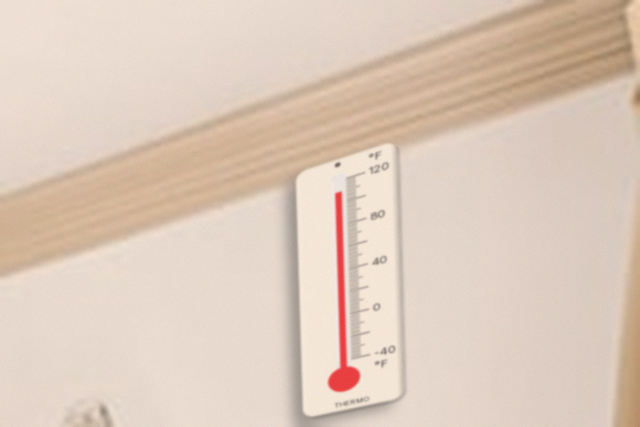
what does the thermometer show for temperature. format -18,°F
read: 110,°F
